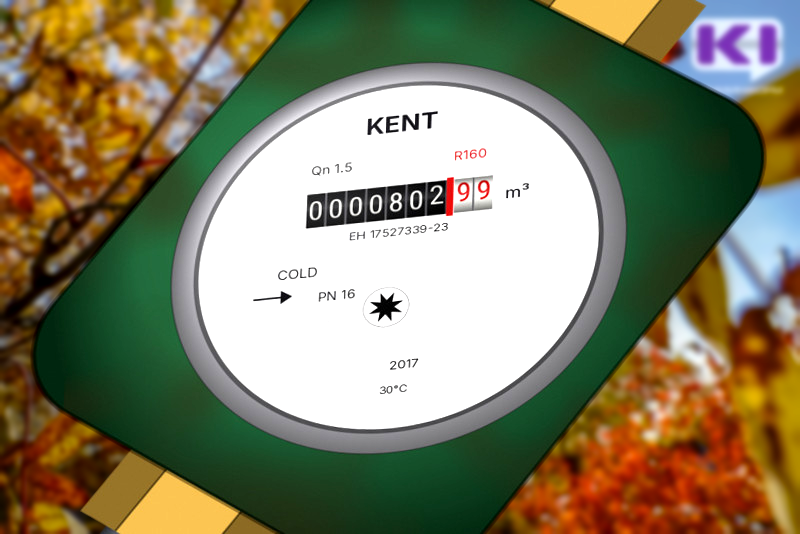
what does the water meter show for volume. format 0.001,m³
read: 802.99,m³
